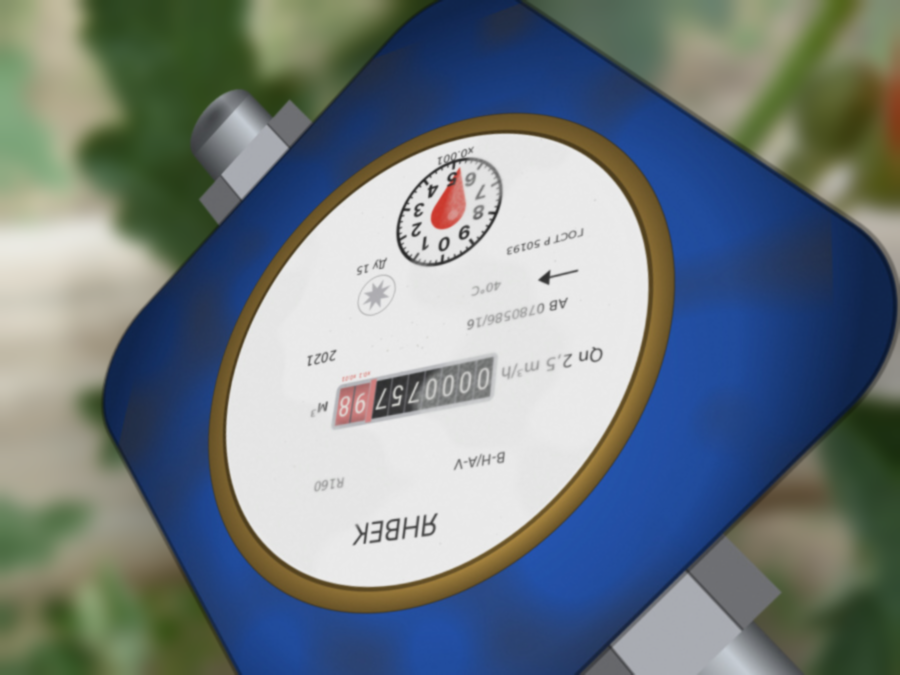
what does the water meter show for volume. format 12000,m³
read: 757.985,m³
